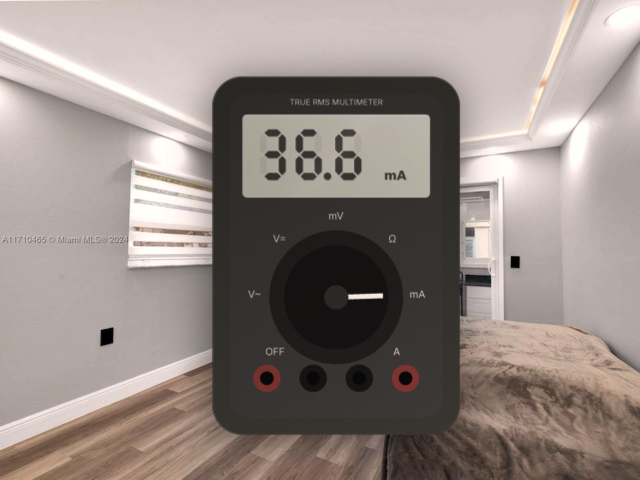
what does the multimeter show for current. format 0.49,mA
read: 36.6,mA
